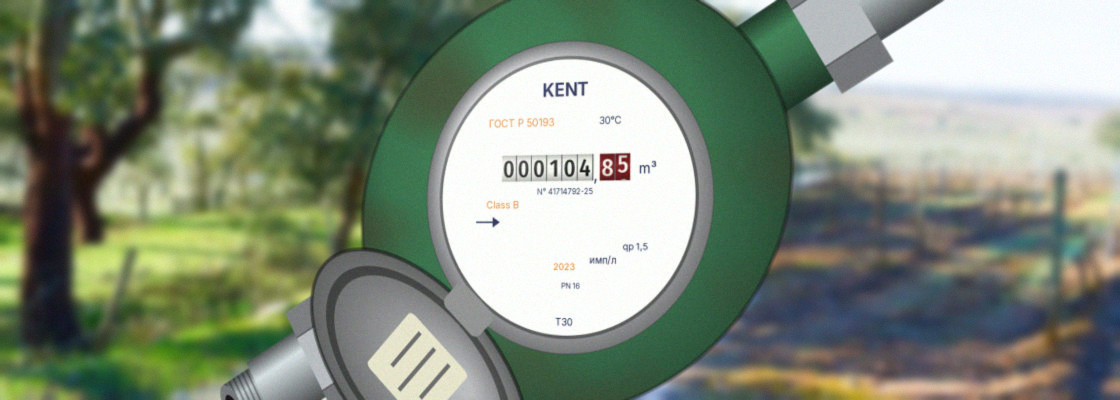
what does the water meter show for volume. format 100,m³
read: 104.85,m³
